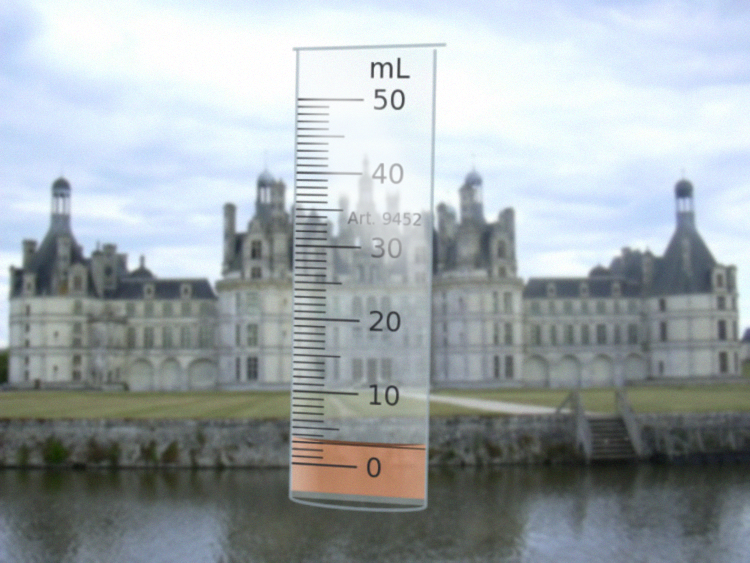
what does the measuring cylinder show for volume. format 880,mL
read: 3,mL
